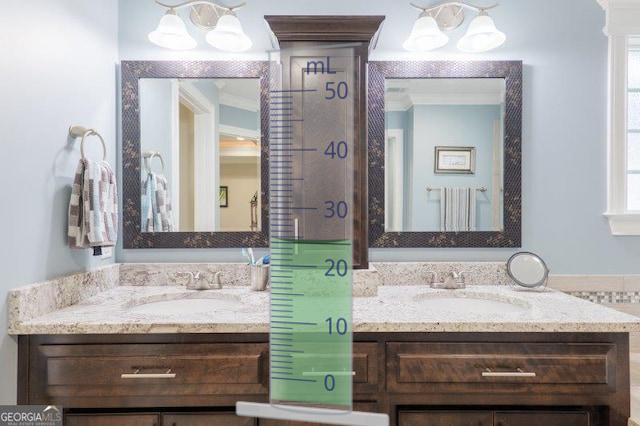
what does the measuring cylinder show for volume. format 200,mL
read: 24,mL
